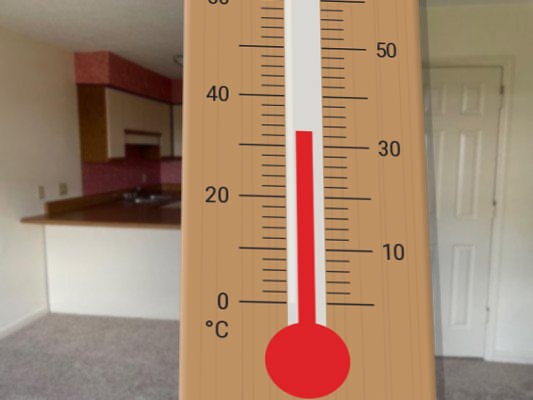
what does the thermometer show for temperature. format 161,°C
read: 33,°C
